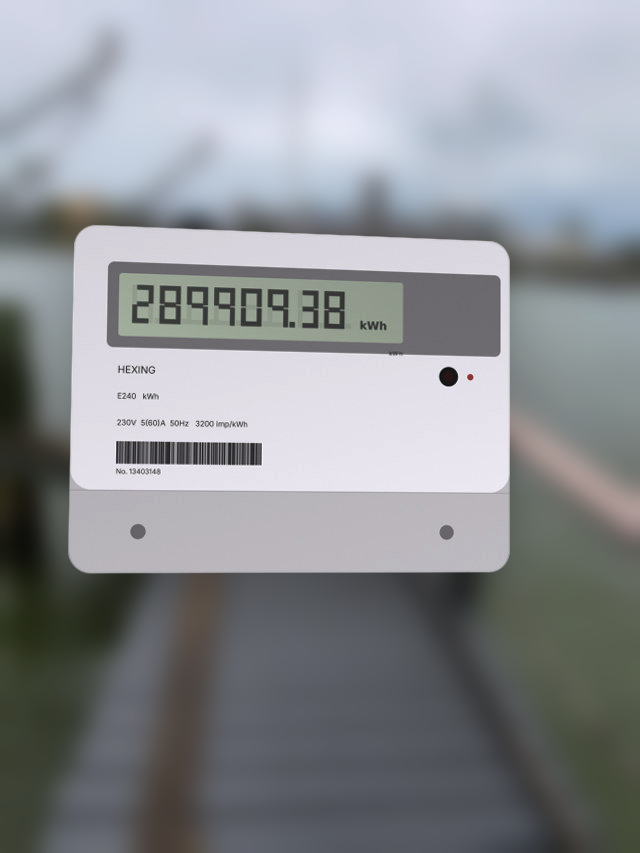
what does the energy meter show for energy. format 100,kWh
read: 289909.38,kWh
